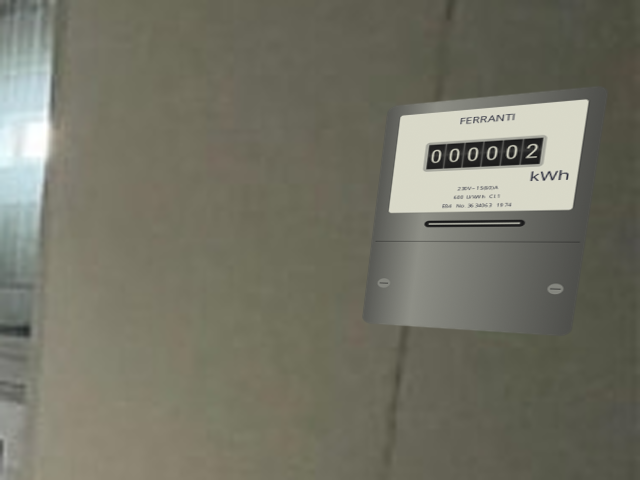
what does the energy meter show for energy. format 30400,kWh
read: 2,kWh
